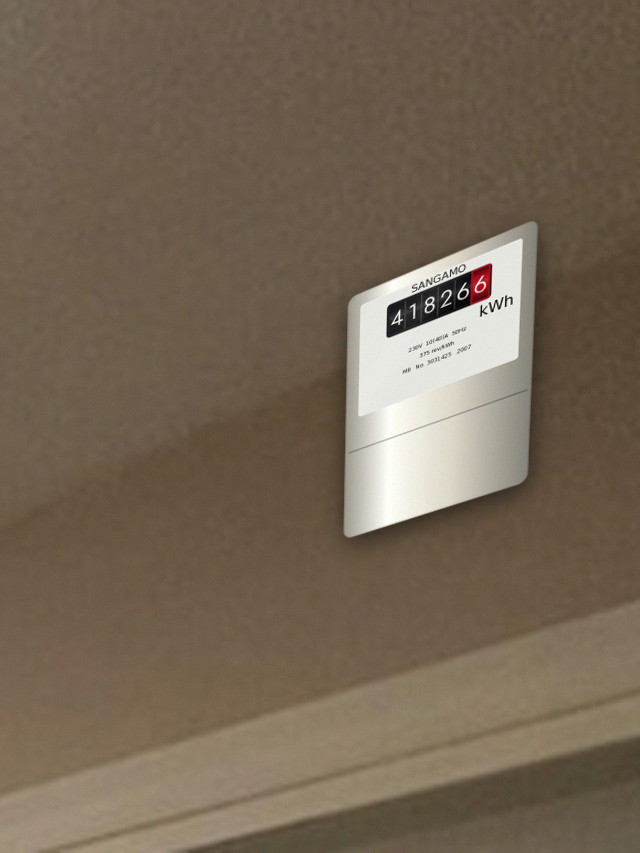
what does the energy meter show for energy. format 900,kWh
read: 41826.6,kWh
